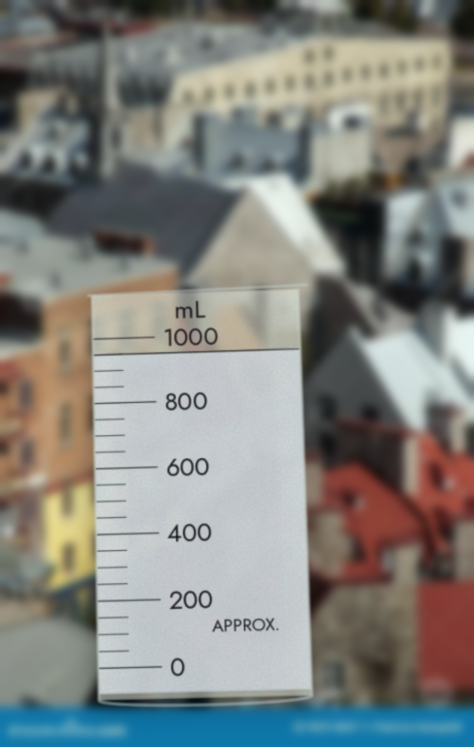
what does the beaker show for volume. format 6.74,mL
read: 950,mL
